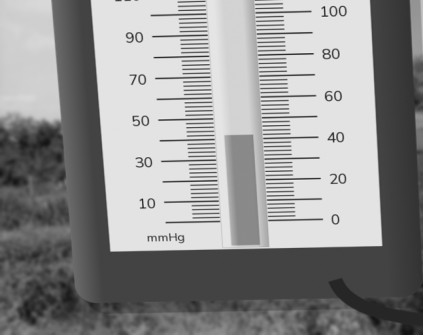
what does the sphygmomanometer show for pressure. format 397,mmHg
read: 42,mmHg
